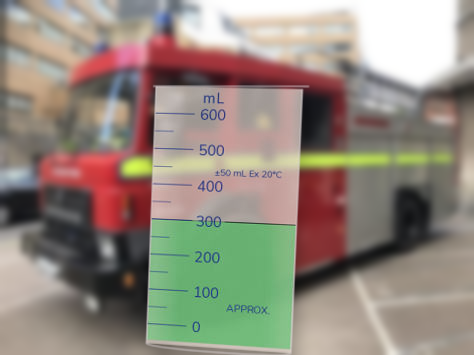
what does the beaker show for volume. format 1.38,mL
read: 300,mL
